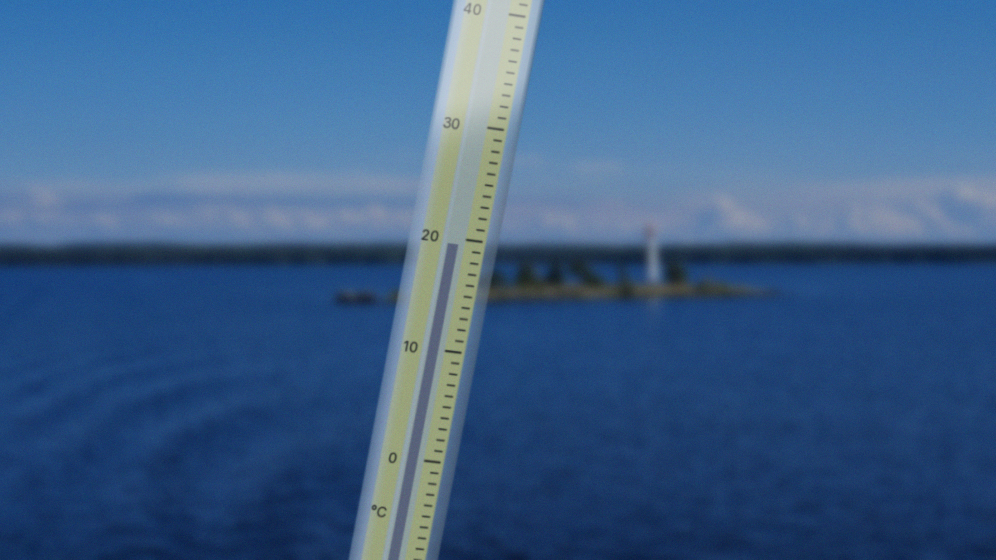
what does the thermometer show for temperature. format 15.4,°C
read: 19.5,°C
